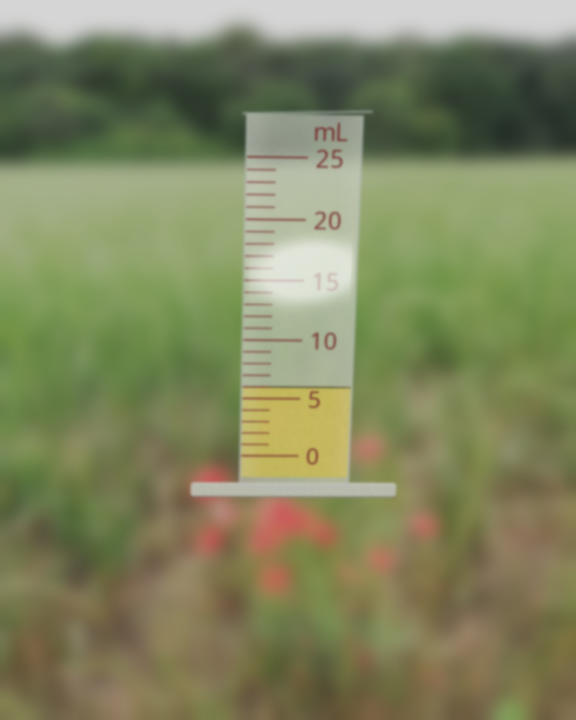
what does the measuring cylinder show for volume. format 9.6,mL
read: 6,mL
